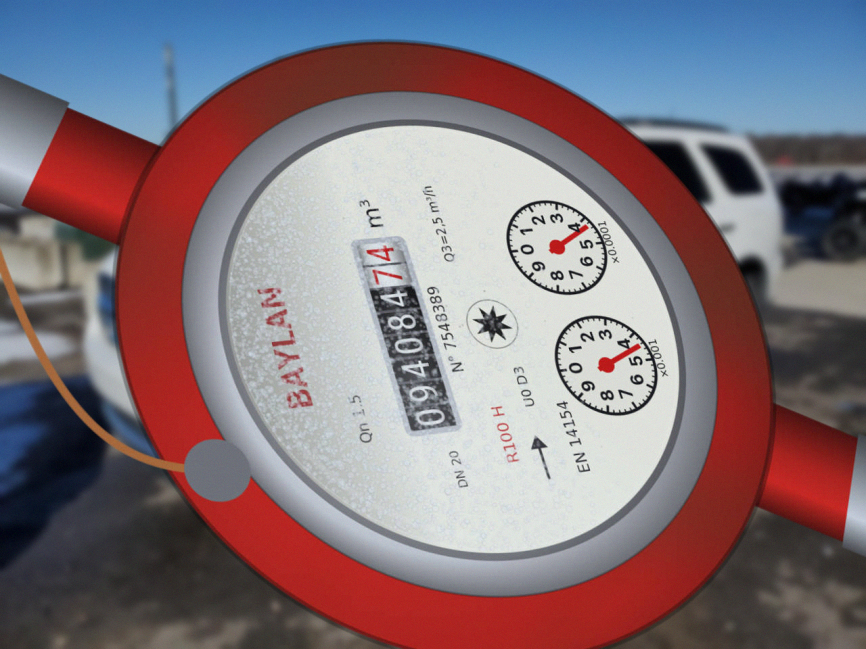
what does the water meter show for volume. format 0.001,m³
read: 94084.7444,m³
